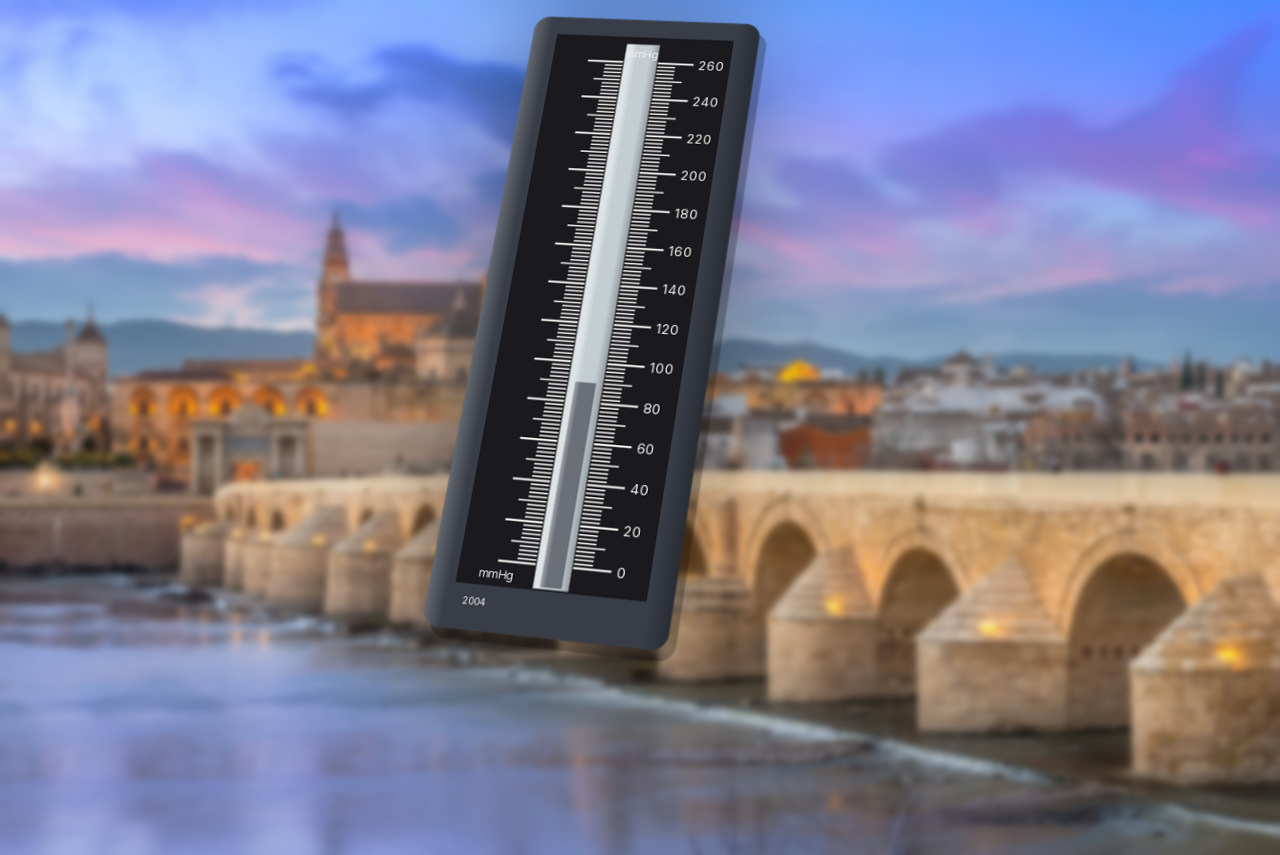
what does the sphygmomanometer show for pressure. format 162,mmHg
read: 90,mmHg
